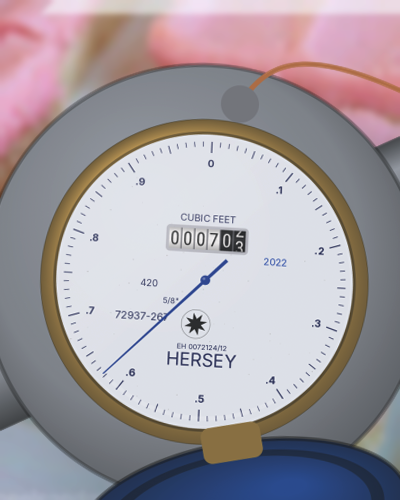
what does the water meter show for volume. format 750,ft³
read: 702.62,ft³
